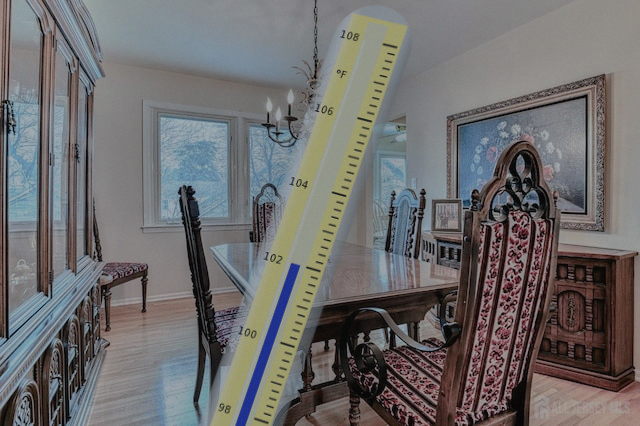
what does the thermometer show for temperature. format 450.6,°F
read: 102,°F
